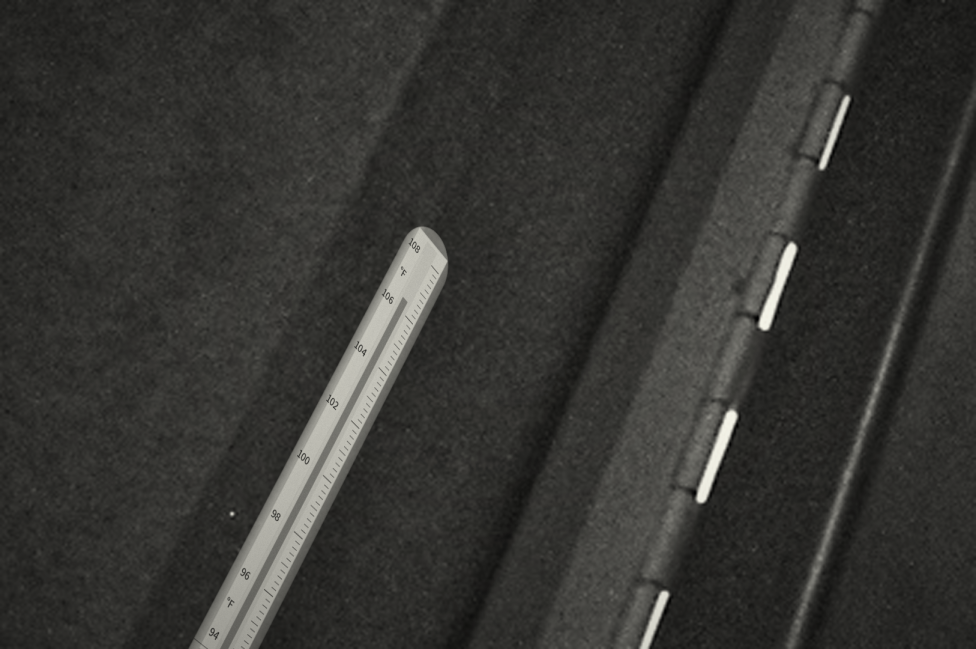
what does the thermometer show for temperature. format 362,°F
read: 106.4,°F
